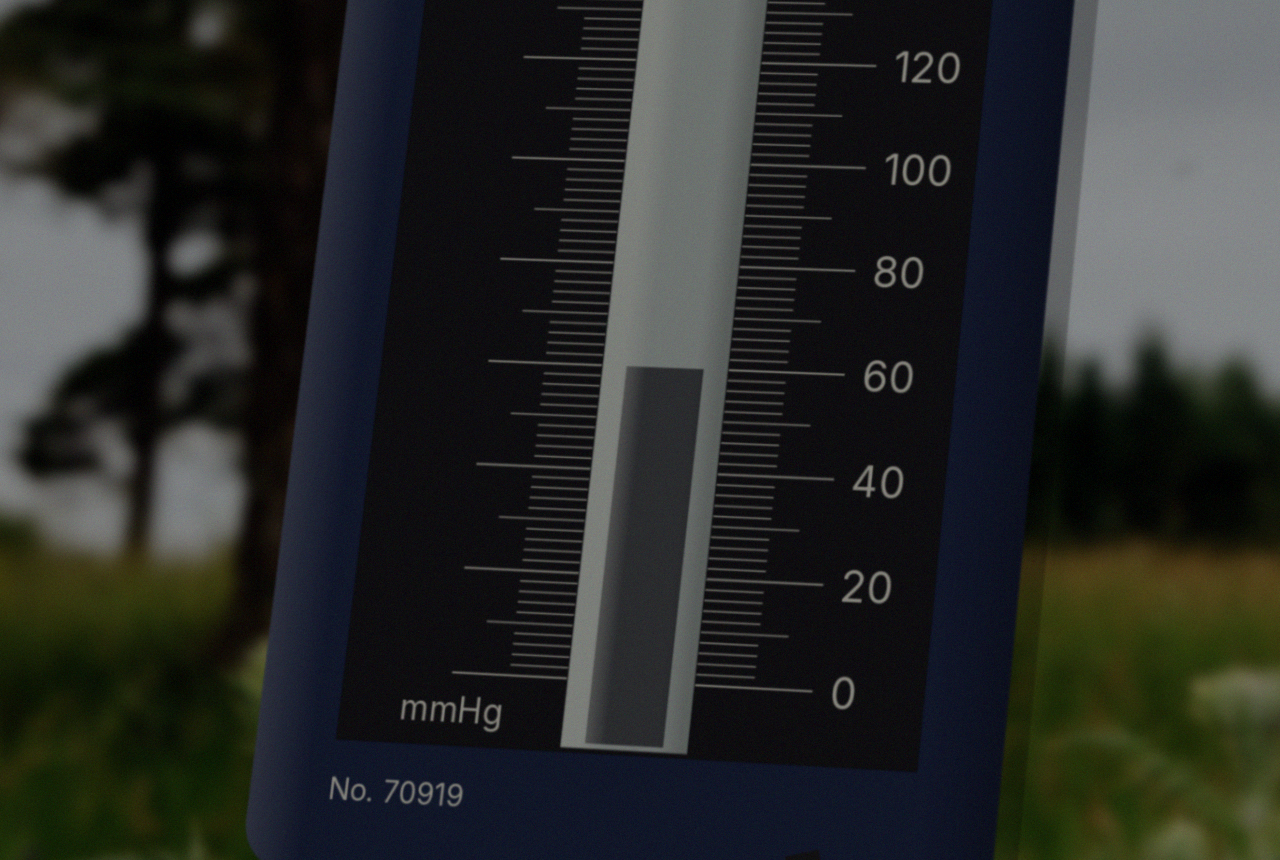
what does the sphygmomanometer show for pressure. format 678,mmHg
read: 60,mmHg
